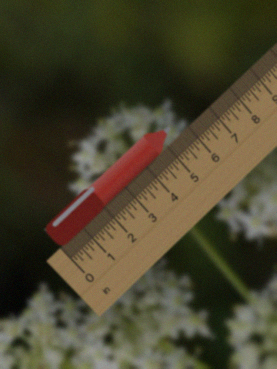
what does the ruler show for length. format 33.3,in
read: 5.5,in
